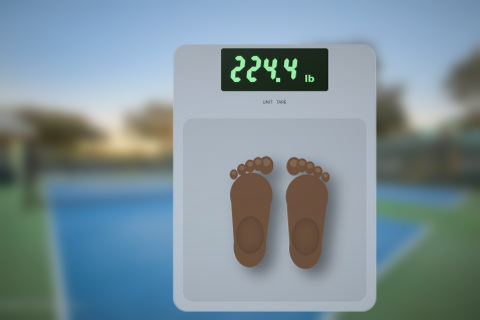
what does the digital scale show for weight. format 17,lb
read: 224.4,lb
